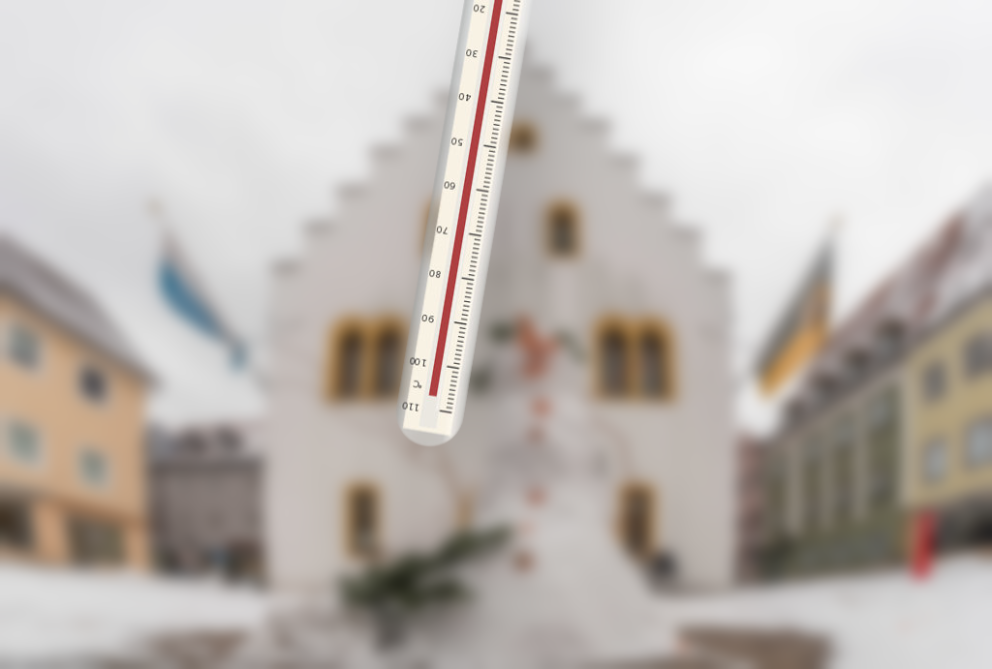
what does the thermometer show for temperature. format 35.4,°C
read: 107,°C
